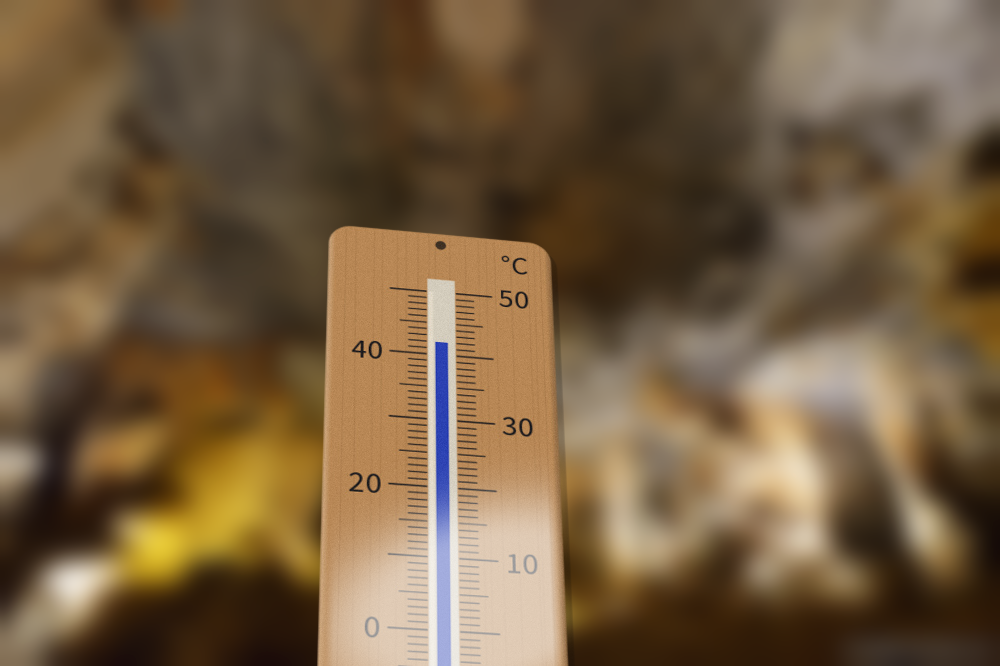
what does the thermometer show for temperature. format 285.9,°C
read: 42,°C
